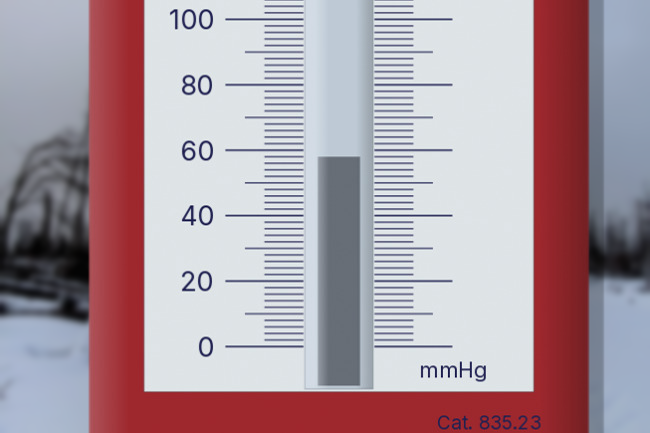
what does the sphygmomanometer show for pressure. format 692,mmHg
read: 58,mmHg
